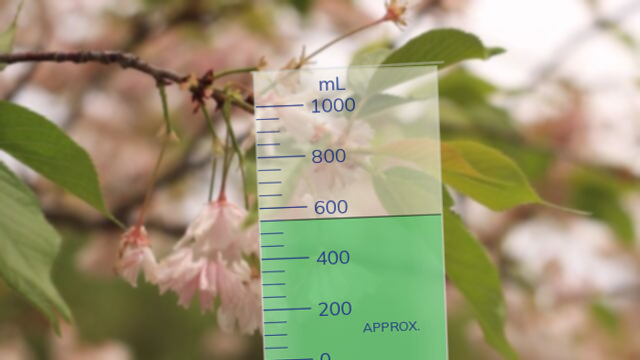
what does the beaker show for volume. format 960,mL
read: 550,mL
